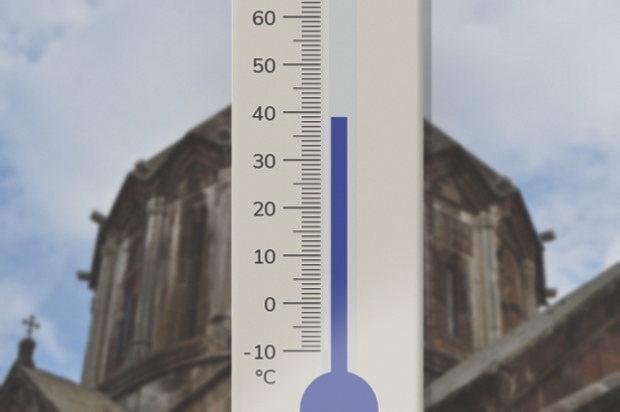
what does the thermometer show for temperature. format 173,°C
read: 39,°C
